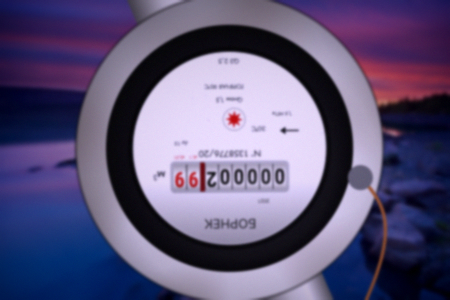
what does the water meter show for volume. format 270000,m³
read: 2.99,m³
